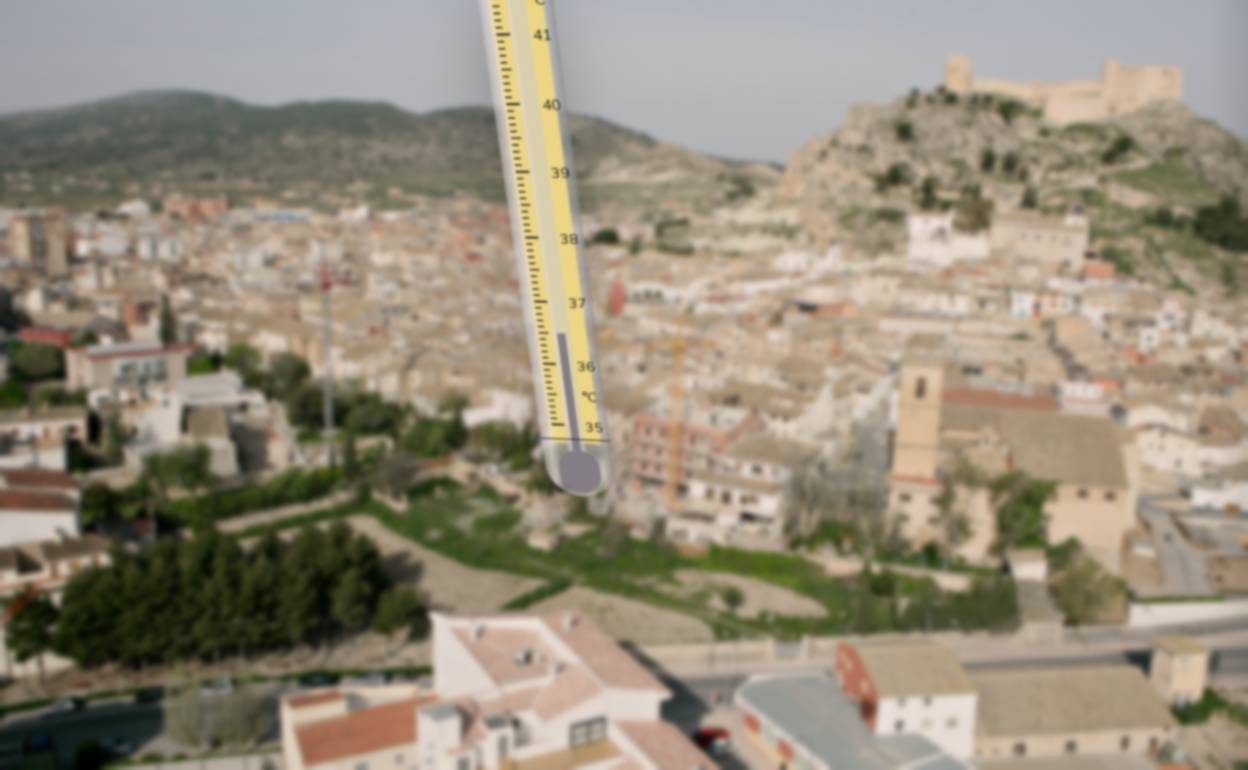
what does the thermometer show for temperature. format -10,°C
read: 36.5,°C
